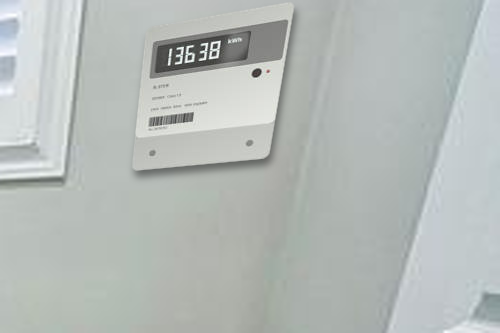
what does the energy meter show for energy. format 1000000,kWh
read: 13638,kWh
